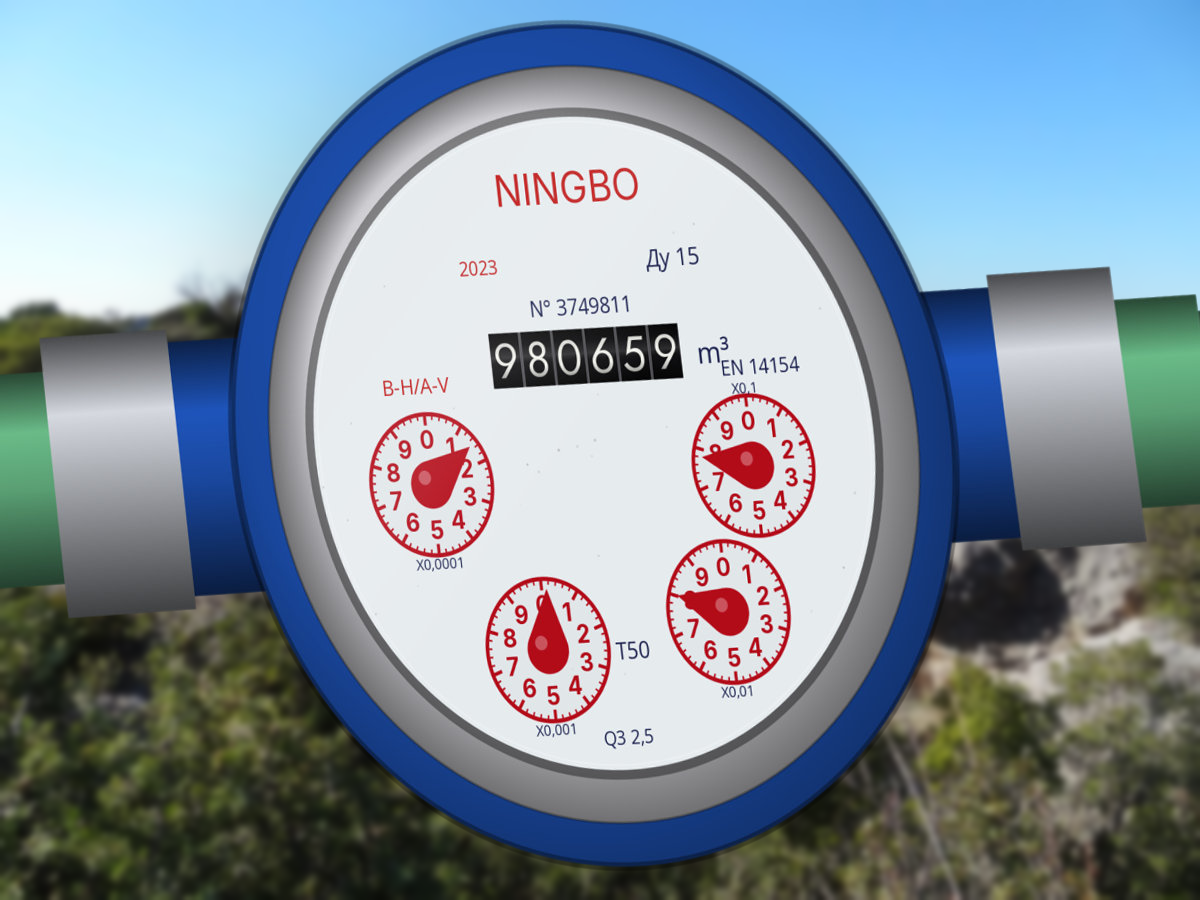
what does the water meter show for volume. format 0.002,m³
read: 980659.7801,m³
